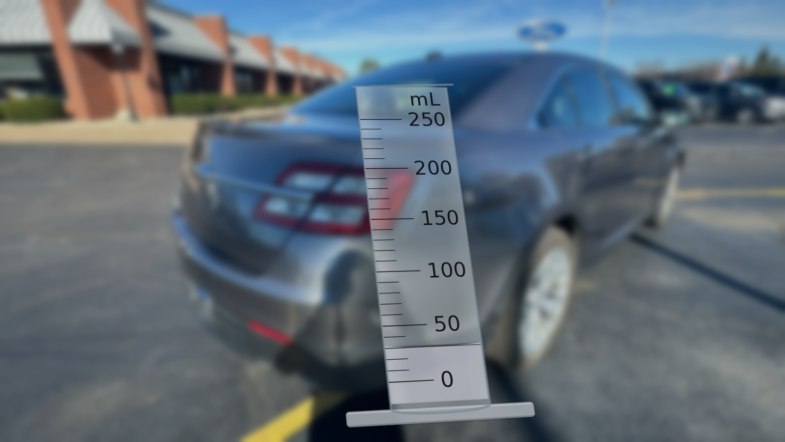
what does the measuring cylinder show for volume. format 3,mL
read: 30,mL
